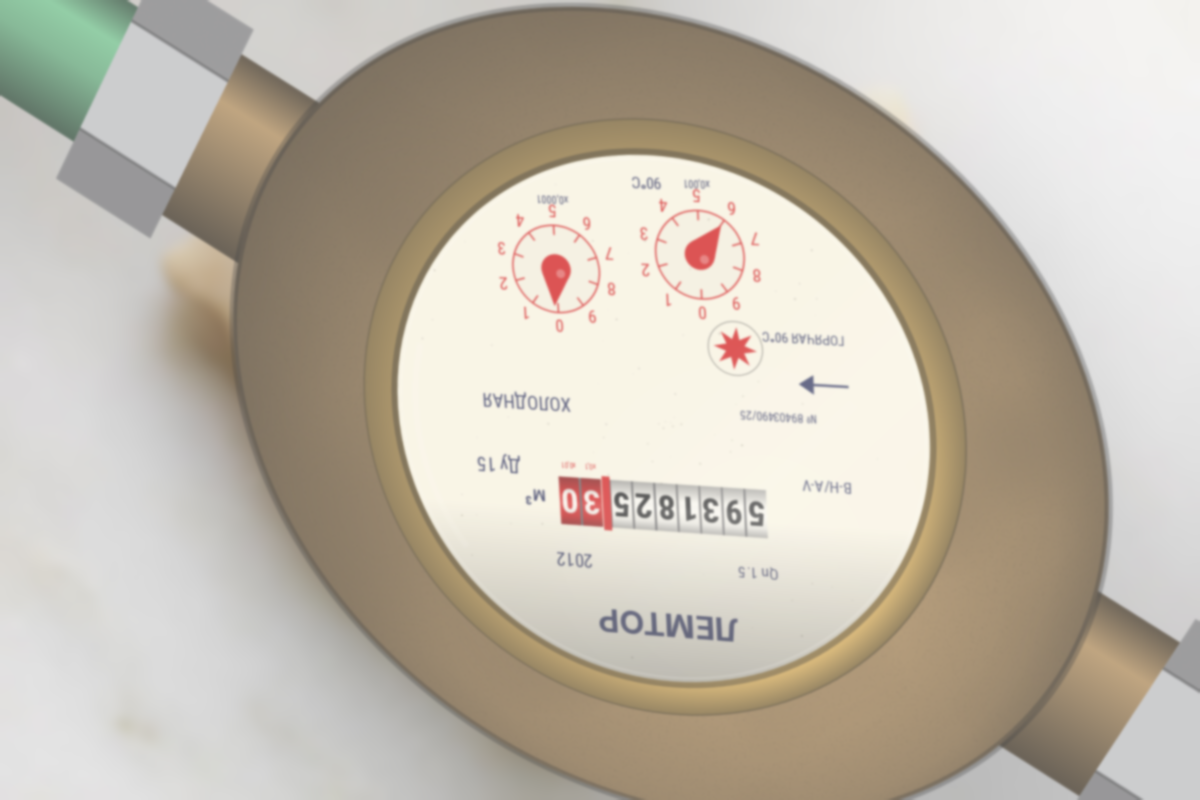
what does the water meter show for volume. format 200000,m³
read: 5931825.3060,m³
